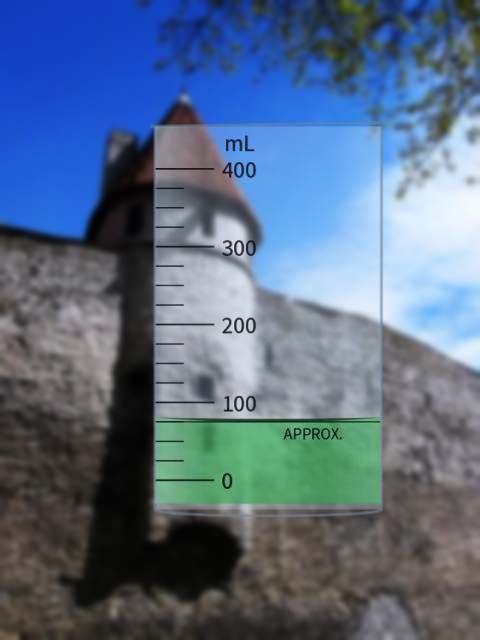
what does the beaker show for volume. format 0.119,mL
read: 75,mL
